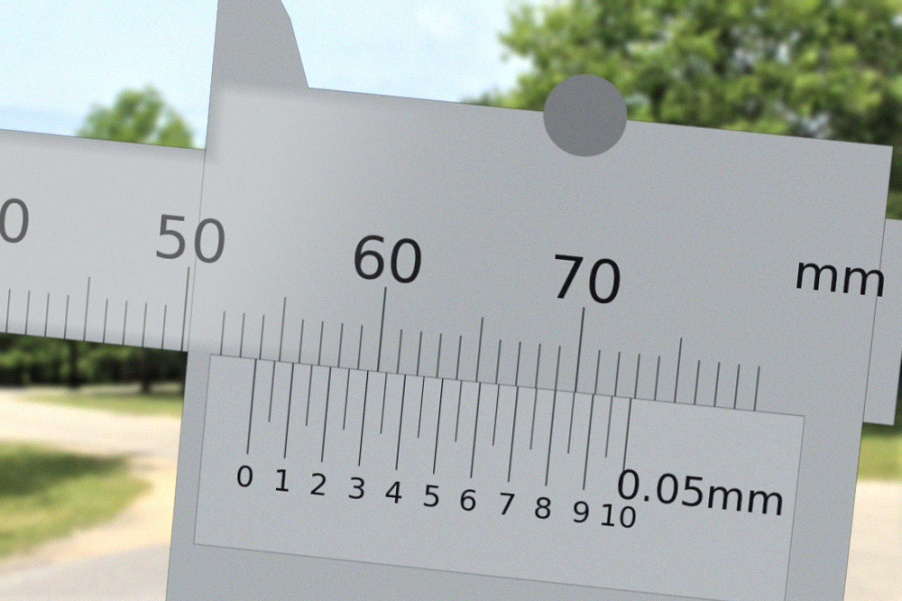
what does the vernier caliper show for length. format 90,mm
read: 53.8,mm
